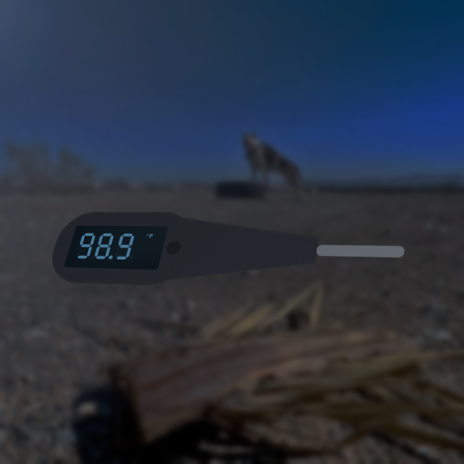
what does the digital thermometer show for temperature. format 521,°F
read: 98.9,°F
